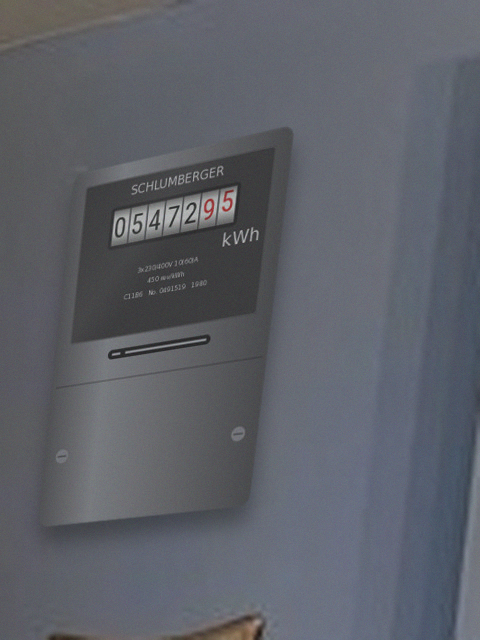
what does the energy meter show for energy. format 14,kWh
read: 5472.95,kWh
